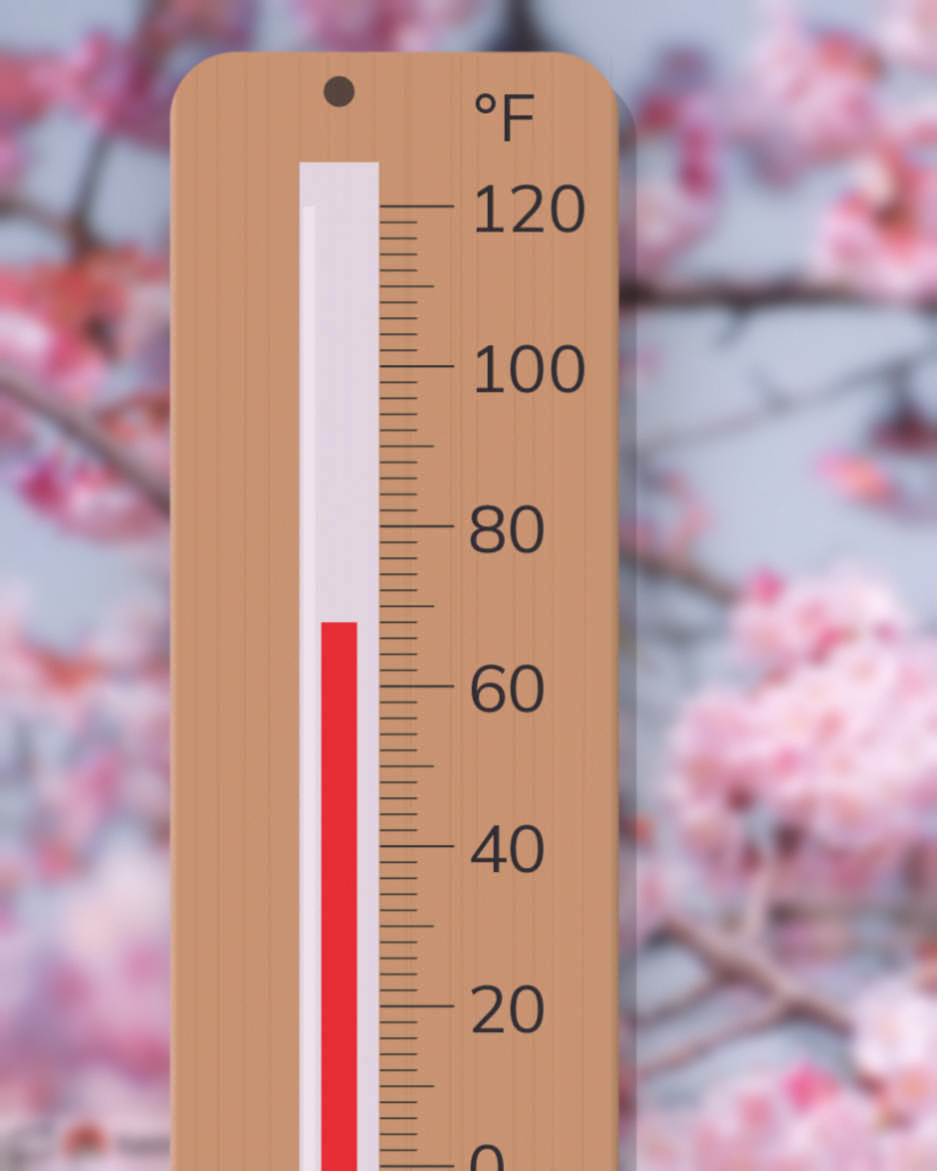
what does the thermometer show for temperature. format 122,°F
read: 68,°F
